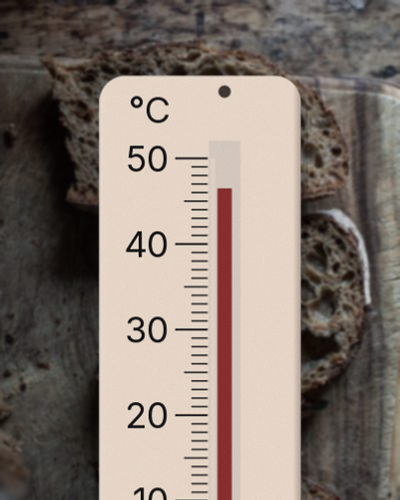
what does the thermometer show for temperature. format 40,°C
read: 46.5,°C
